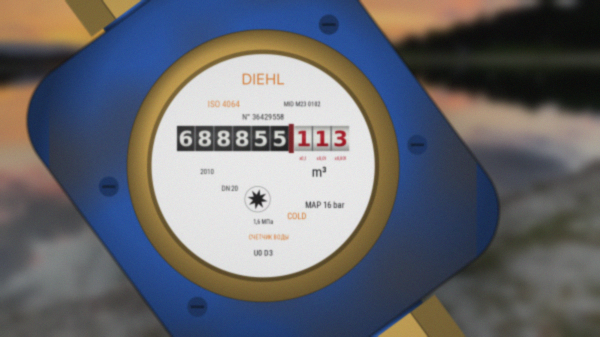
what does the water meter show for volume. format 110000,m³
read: 688855.113,m³
